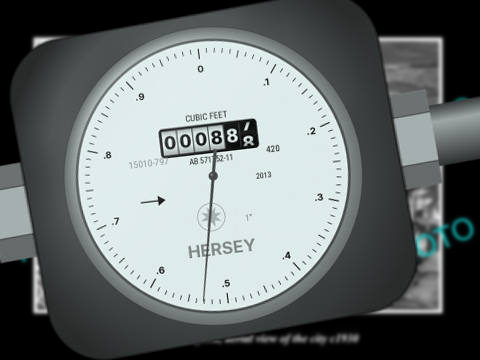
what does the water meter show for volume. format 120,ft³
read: 887.53,ft³
